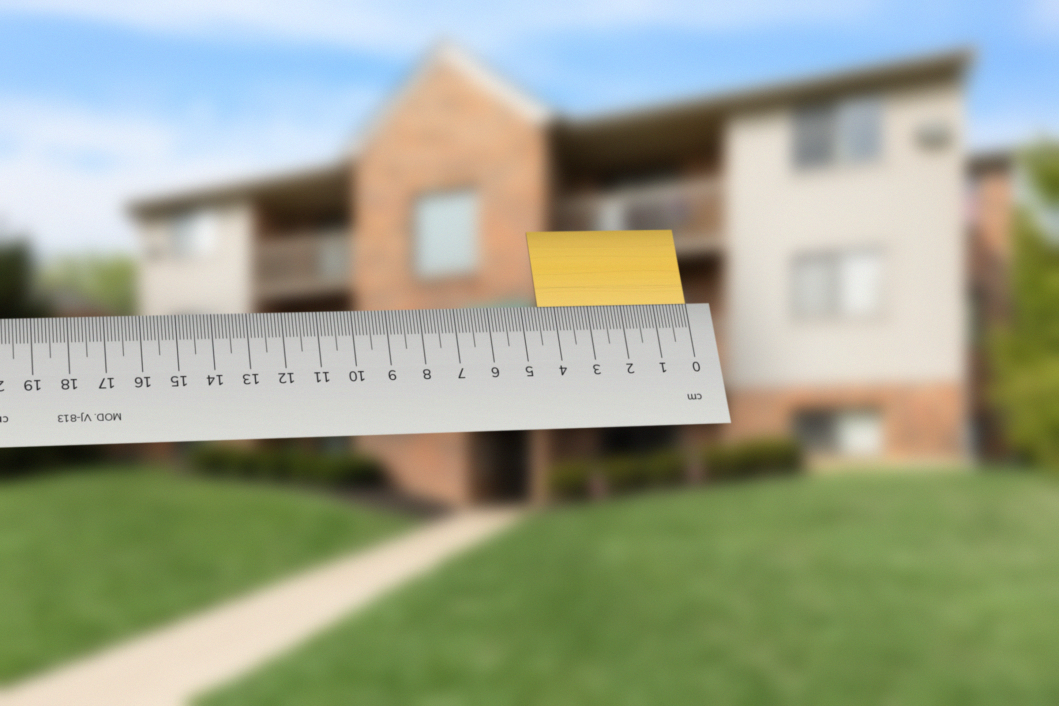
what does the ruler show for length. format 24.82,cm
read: 4.5,cm
